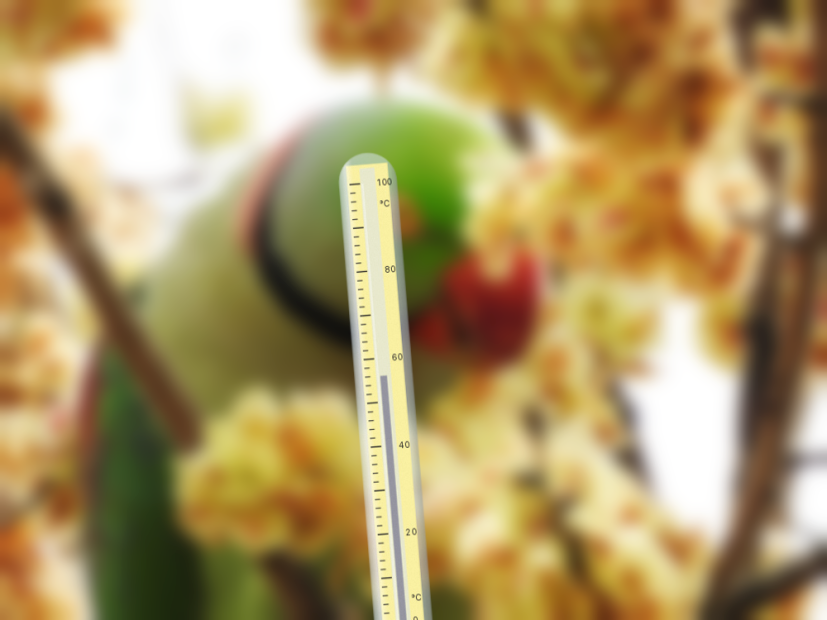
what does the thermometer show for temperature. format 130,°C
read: 56,°C
